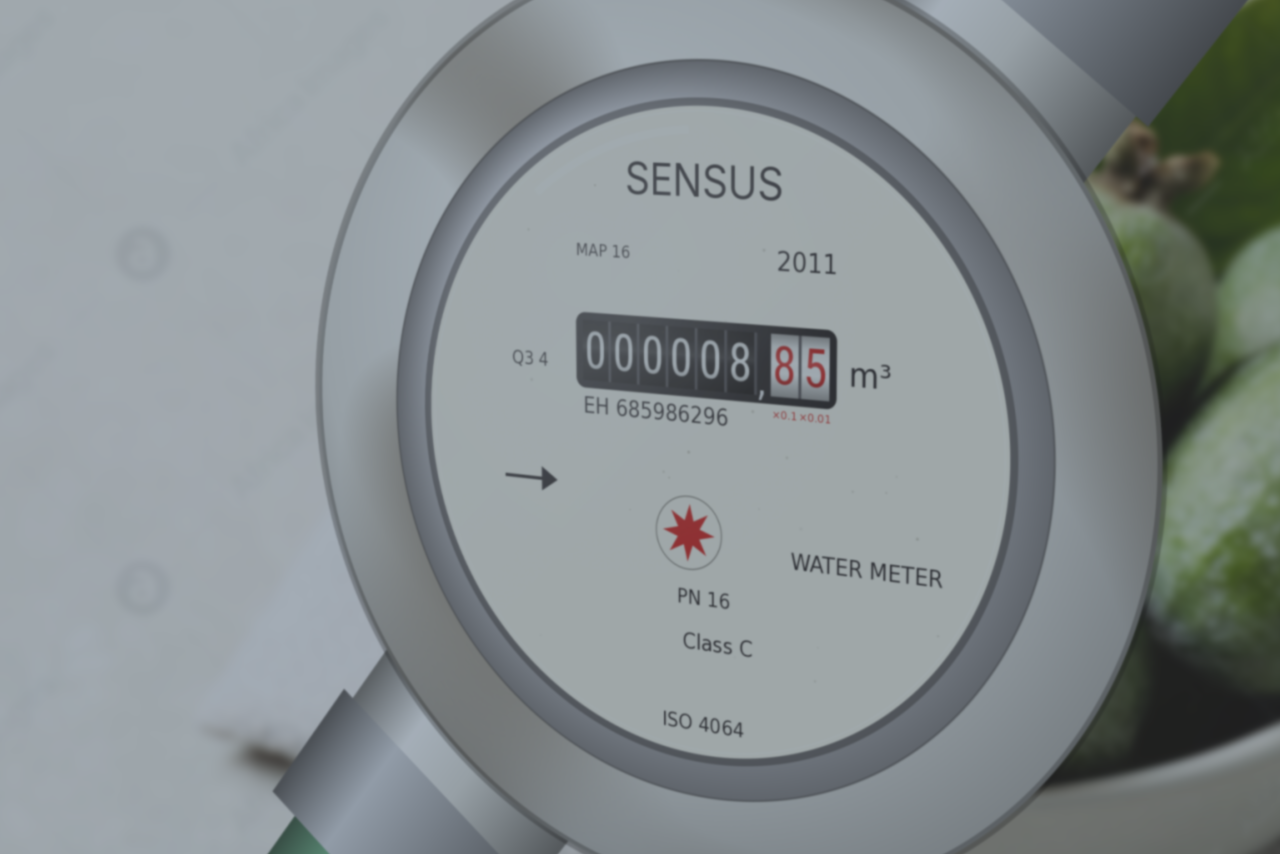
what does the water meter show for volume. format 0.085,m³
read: 8.85,m³
